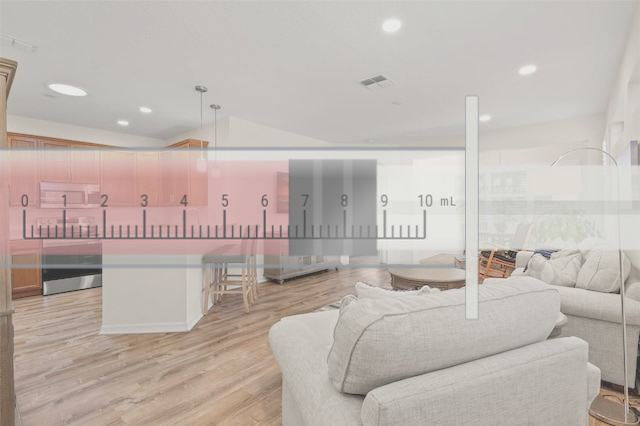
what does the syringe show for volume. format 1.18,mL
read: 6.6,mL
